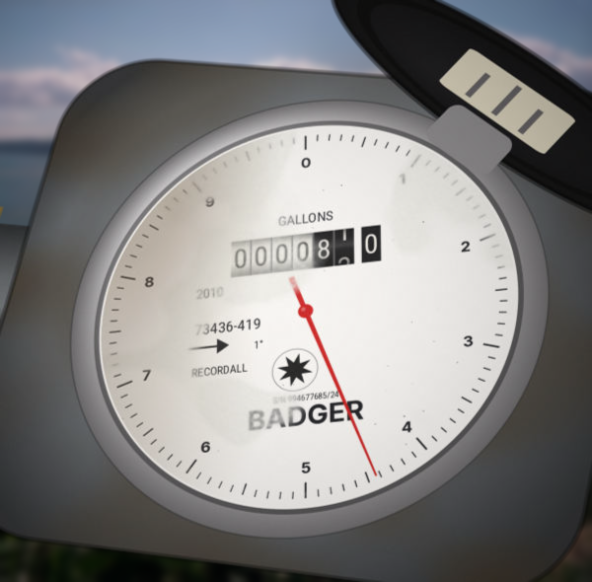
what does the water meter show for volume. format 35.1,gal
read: 814.4,gal
